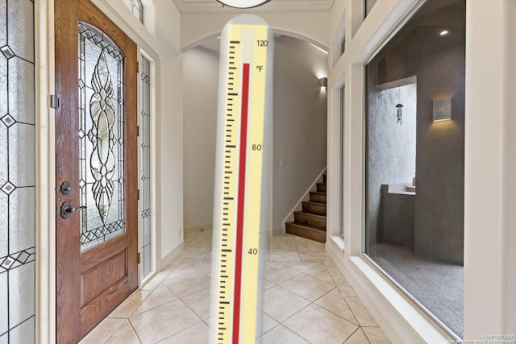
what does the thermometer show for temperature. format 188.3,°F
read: 112,°F
